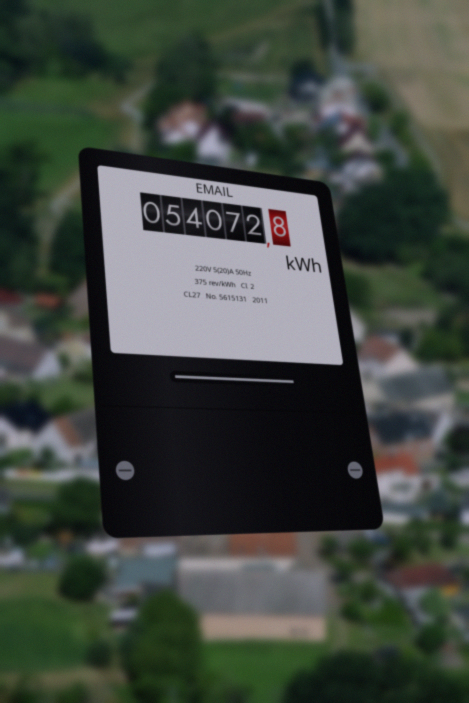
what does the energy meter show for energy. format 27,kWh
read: 54072.8,kWh
